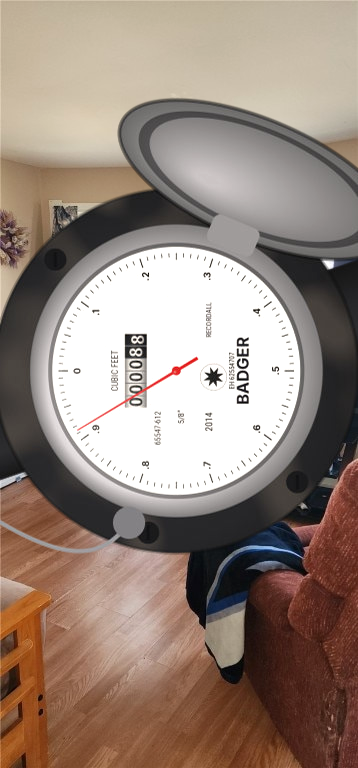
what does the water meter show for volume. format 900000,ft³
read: 87.91,ft³
